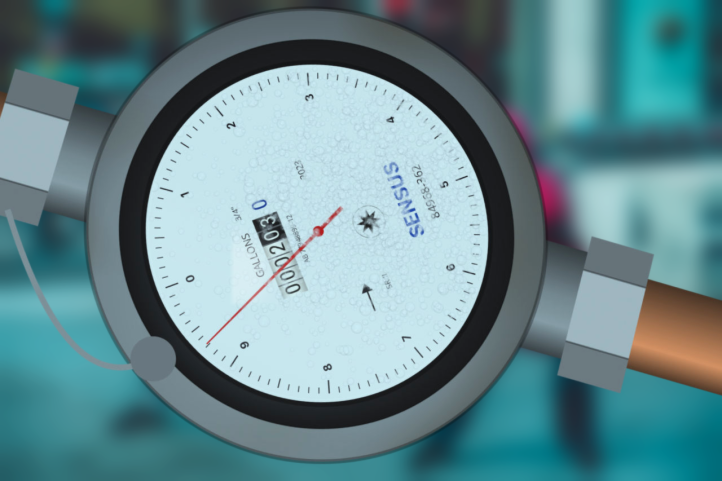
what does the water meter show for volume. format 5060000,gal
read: 2029.3,gal
